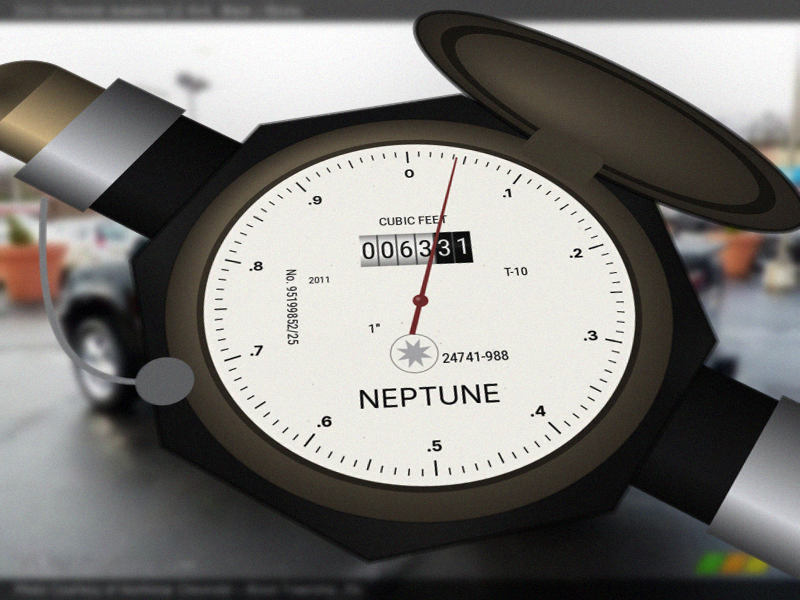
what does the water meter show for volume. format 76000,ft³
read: 6331.04,ft³
